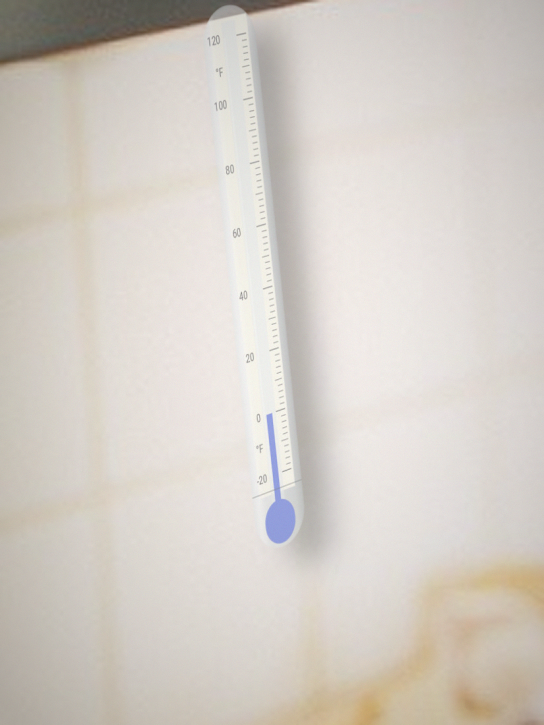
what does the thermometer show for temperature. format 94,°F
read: 0,°F
